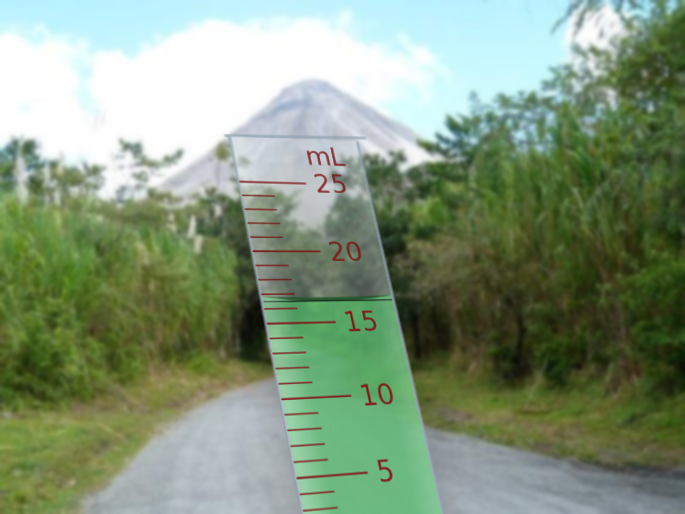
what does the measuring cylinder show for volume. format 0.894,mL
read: 16.5,mL
